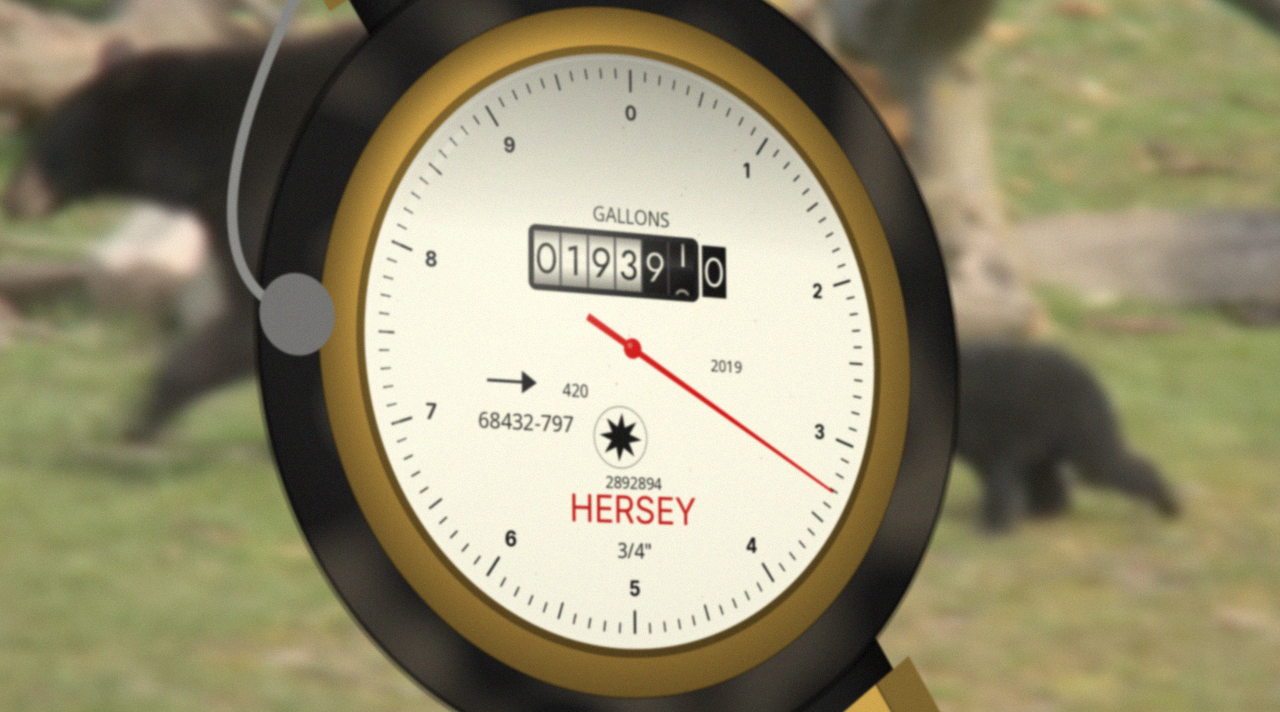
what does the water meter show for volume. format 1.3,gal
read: 193913.3,gal
